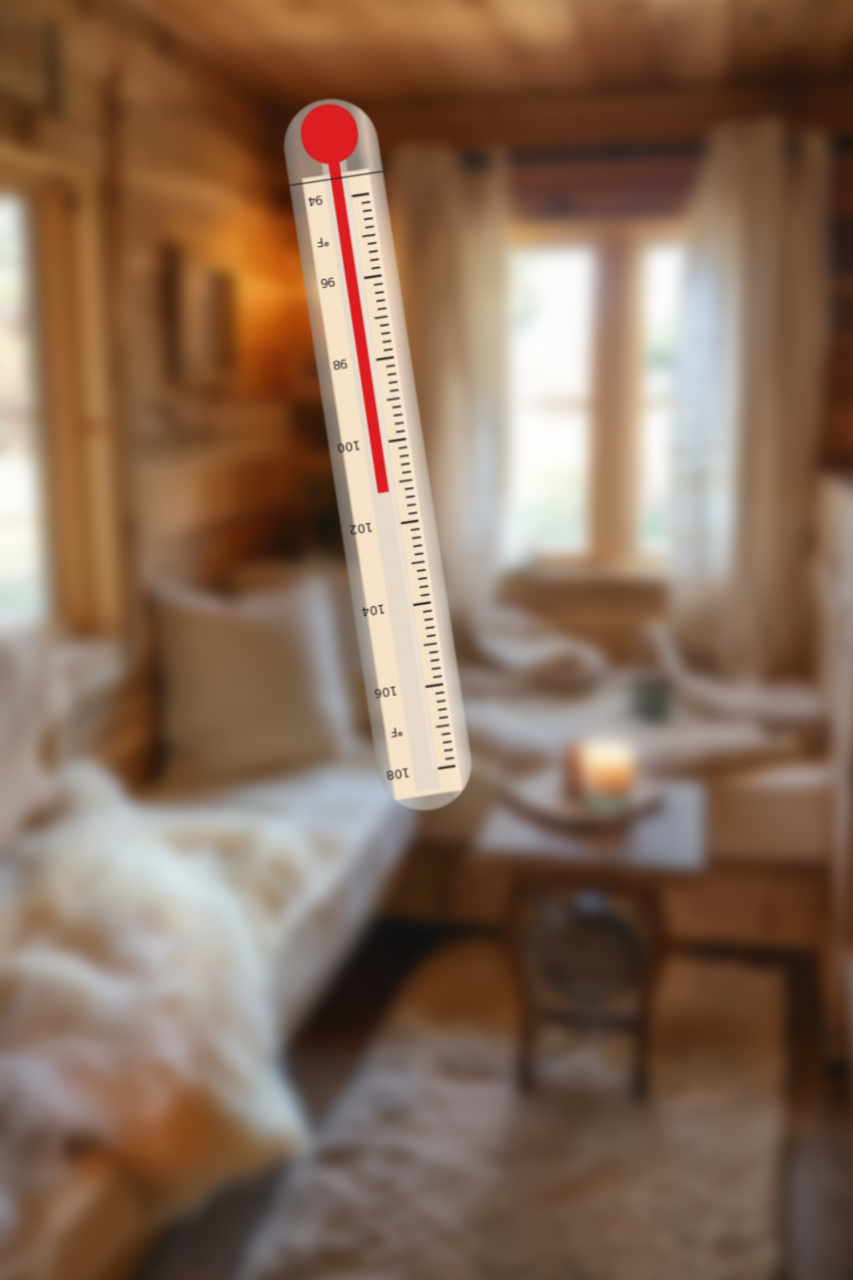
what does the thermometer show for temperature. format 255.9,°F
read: 101.2,°F
